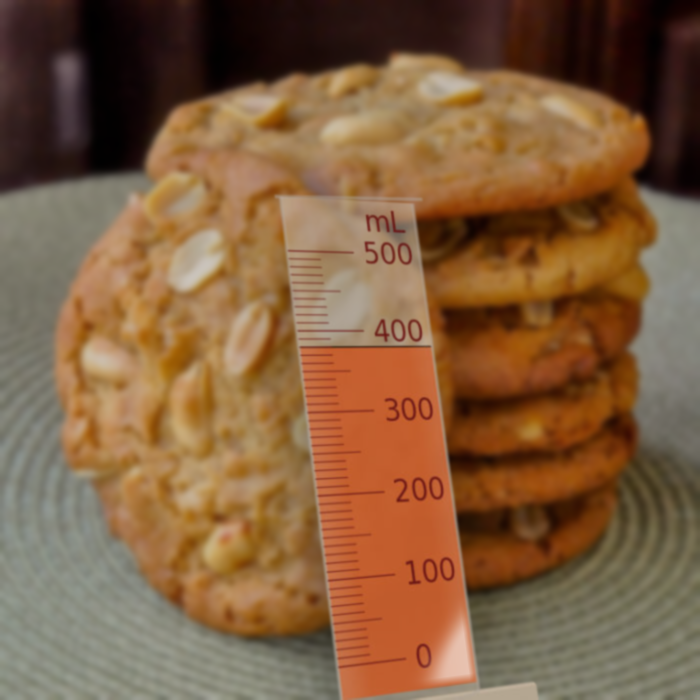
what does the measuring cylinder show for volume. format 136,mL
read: 380,mL
